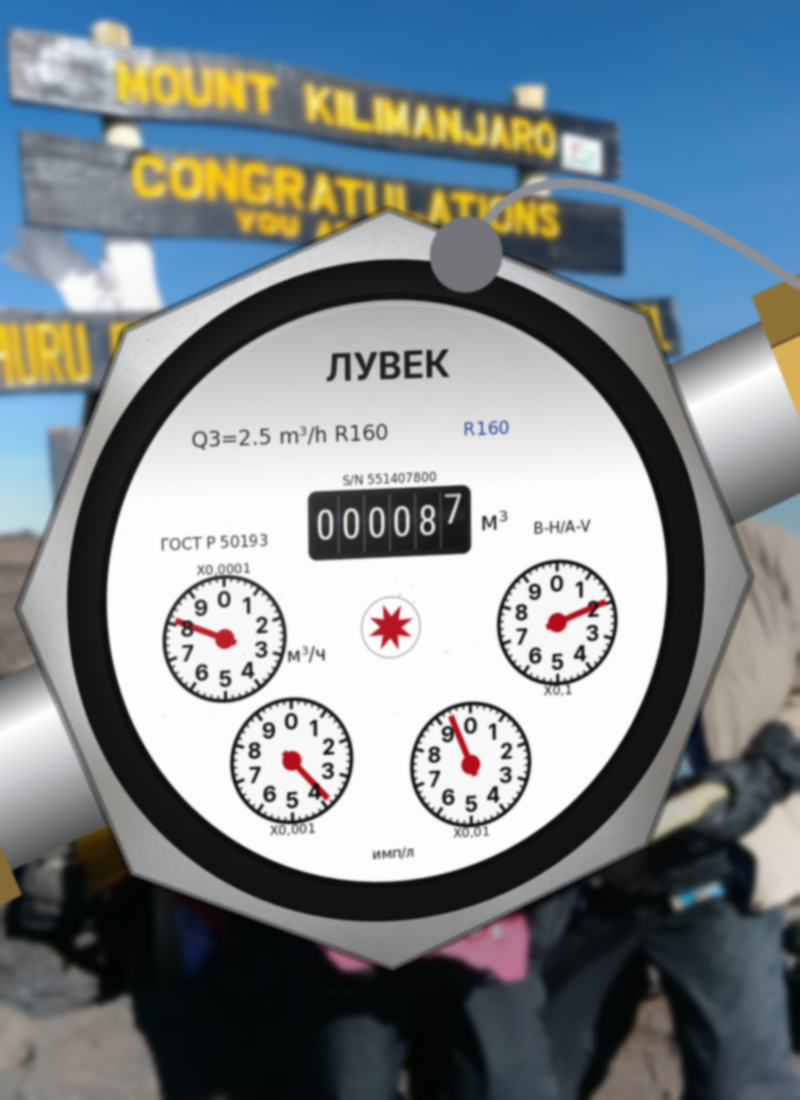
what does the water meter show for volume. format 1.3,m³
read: 87.1938,m³
